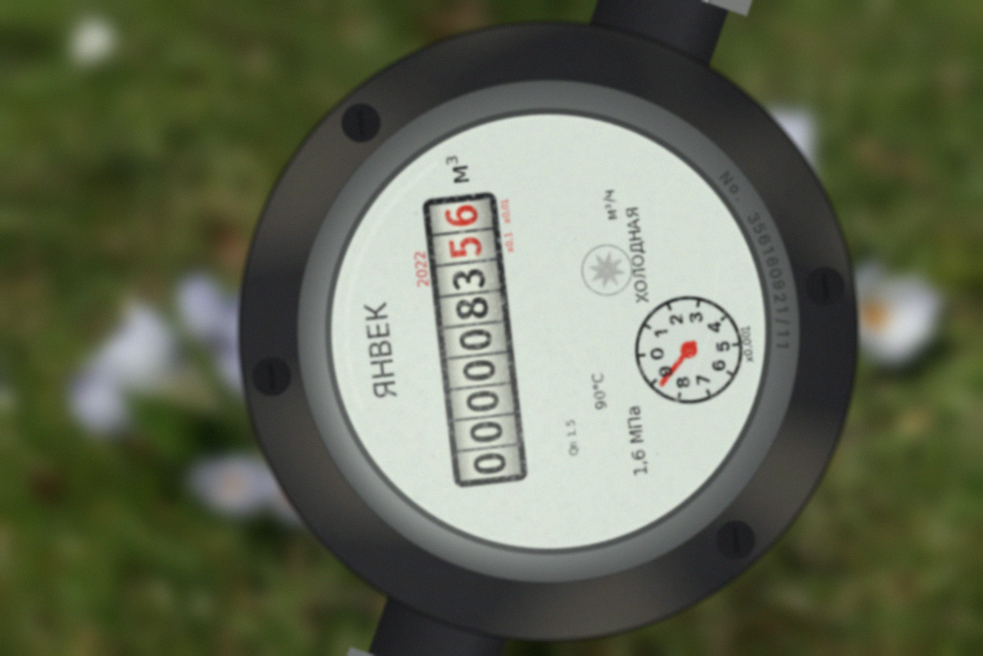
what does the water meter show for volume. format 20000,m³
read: 83.568,m³
